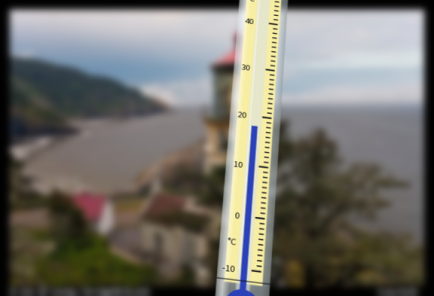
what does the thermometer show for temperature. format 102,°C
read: 18,°C
